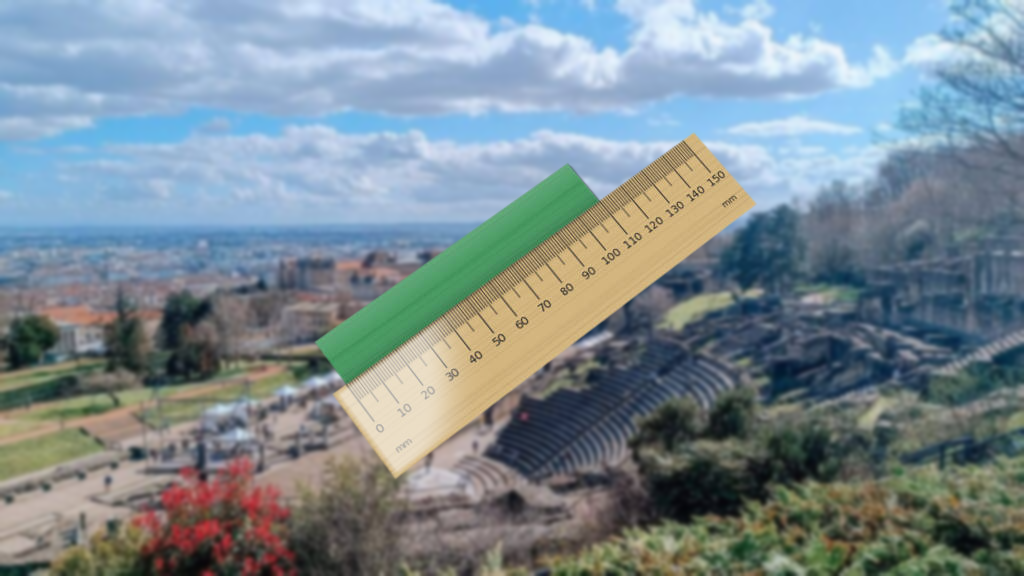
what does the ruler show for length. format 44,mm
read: 110,mm
